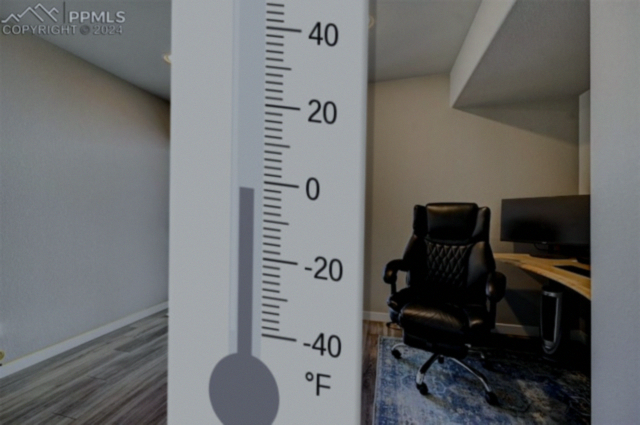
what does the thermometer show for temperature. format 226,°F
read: -2,°F
